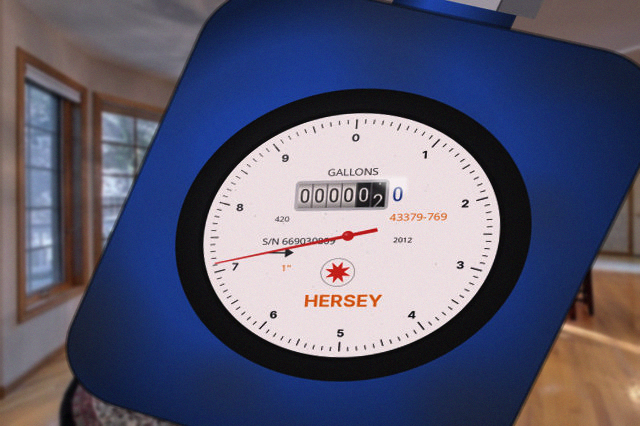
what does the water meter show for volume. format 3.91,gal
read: 17.1,gal
